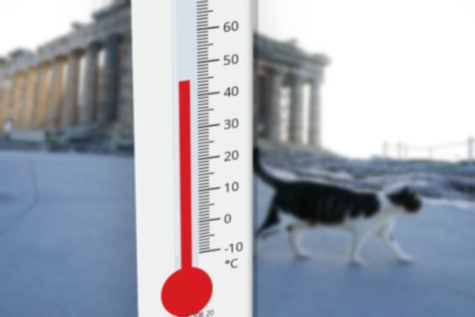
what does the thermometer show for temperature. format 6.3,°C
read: 45,°C
